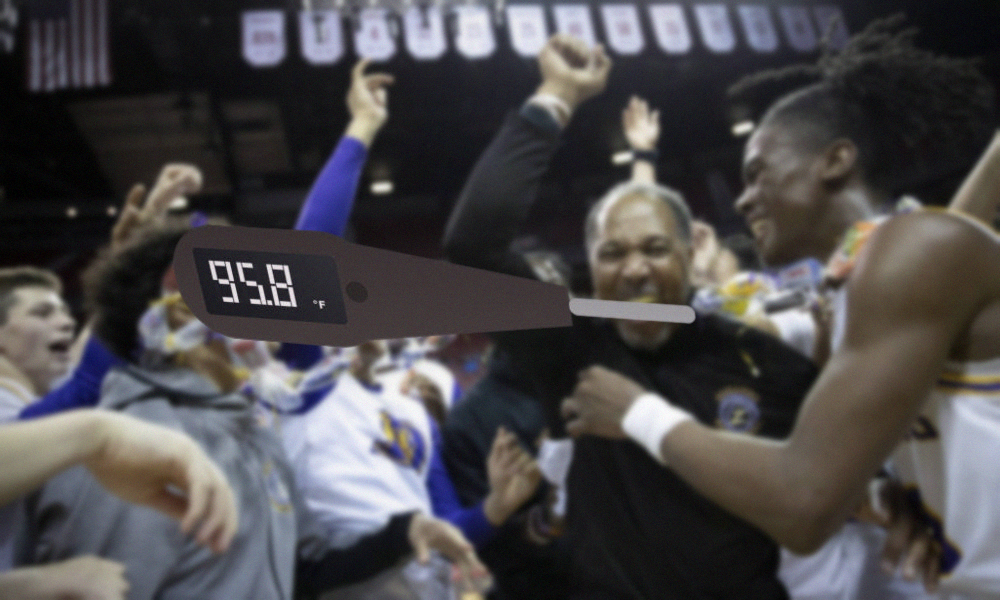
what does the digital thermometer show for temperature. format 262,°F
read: 95.8,°F
